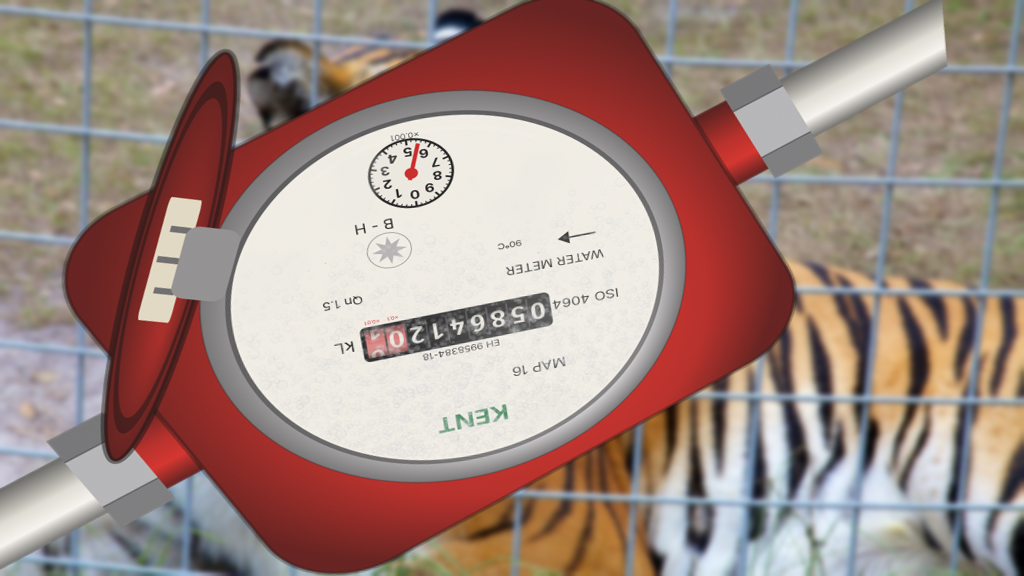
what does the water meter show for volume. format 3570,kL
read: 586412.005,kL
